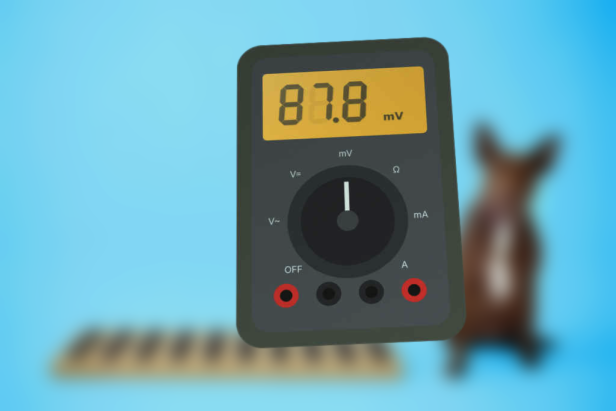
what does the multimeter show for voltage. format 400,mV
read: 87.8,mV
